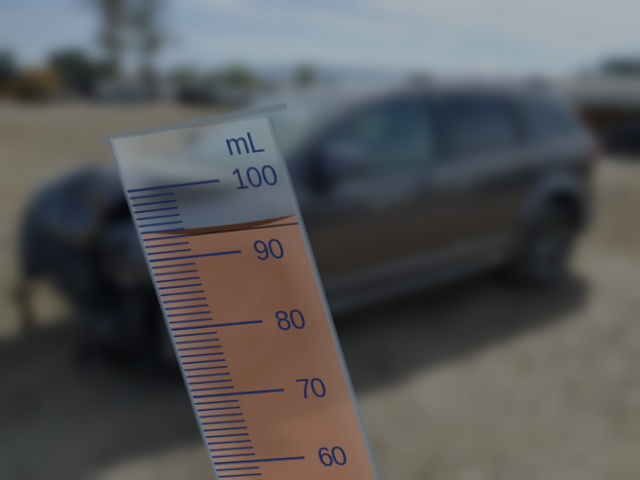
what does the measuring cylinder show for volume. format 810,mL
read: 93,mL
